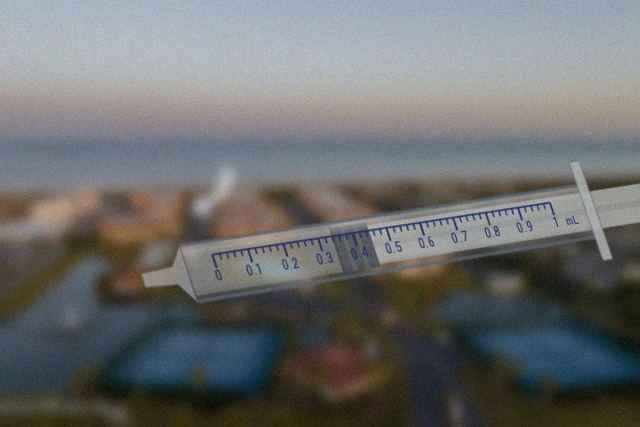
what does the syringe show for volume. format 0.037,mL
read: 0.34,mL
